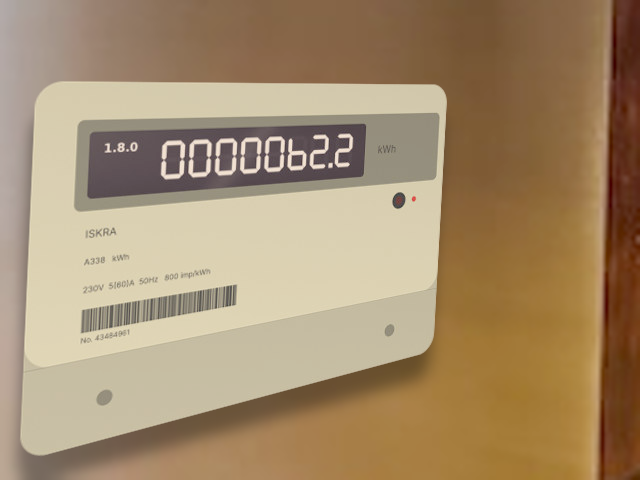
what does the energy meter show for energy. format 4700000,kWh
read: 62.2,kWh
